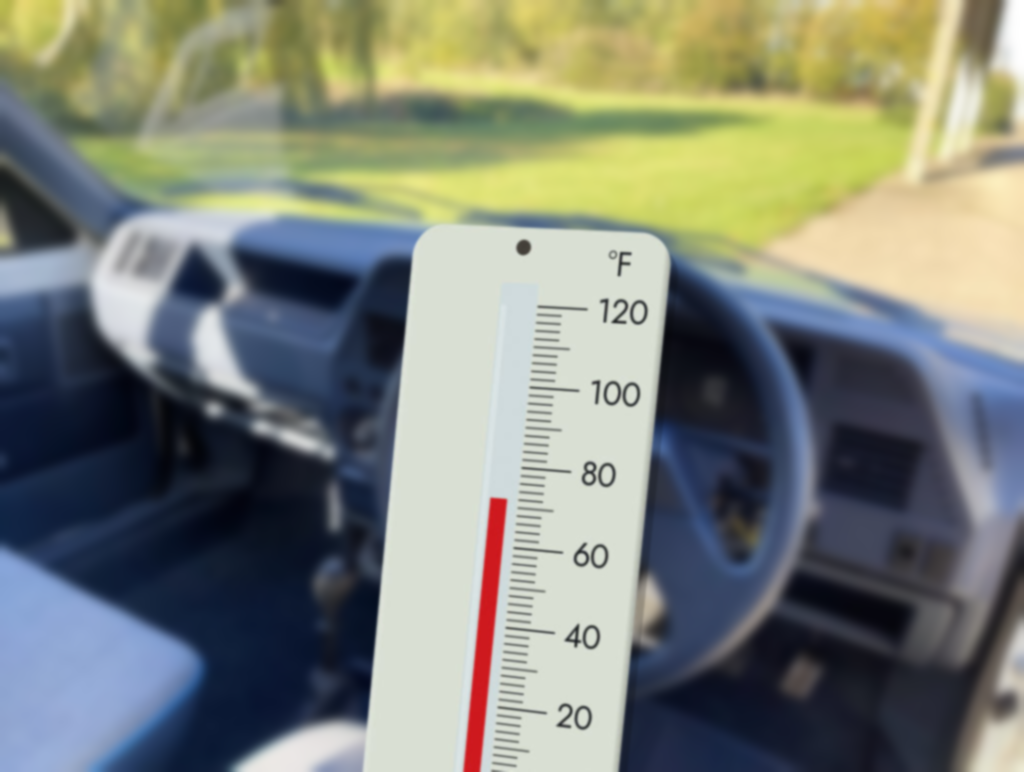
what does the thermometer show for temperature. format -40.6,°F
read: 72,°F
